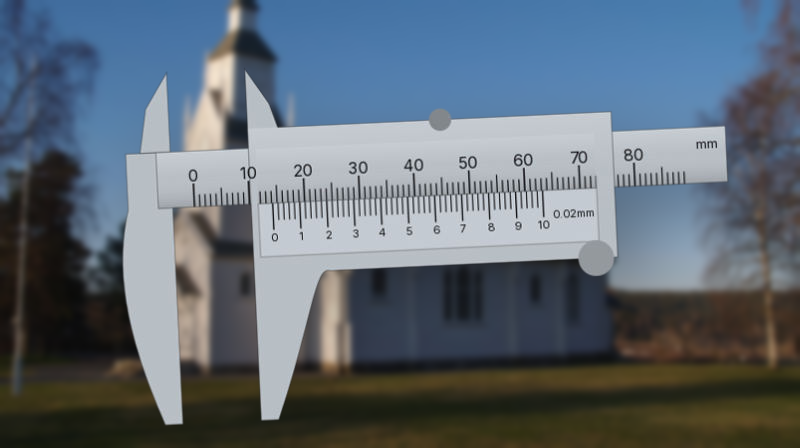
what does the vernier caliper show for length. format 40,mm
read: 14.2,mm
